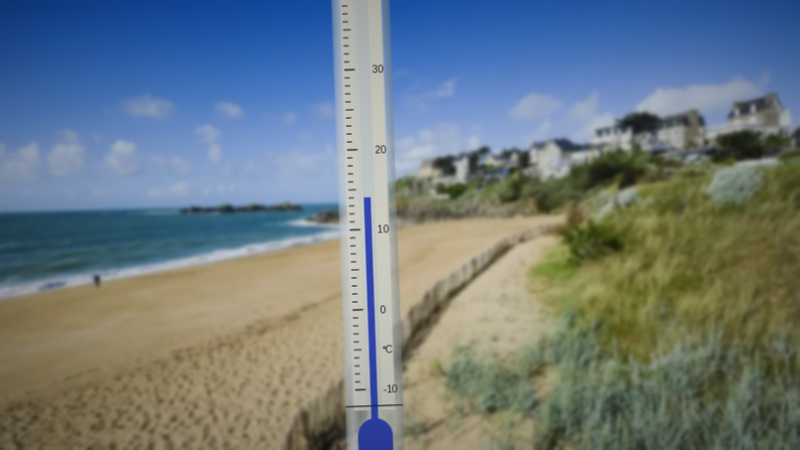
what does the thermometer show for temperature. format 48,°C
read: 14,°C
